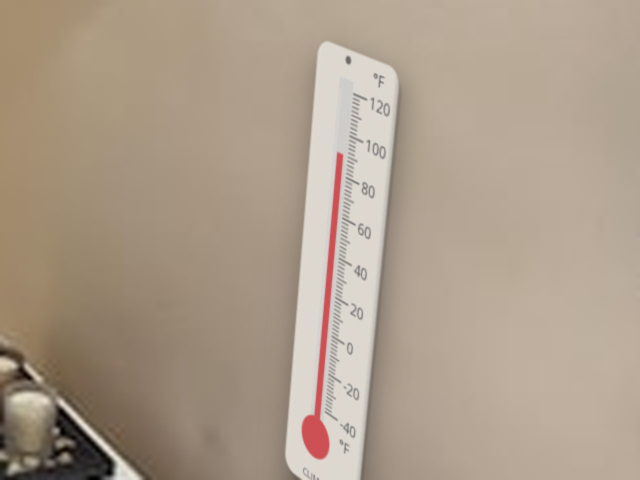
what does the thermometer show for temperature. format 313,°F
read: 90,°F
